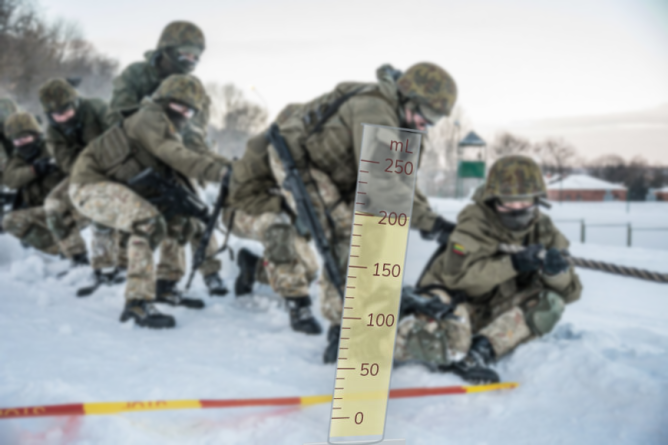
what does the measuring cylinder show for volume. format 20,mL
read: 200,mL
